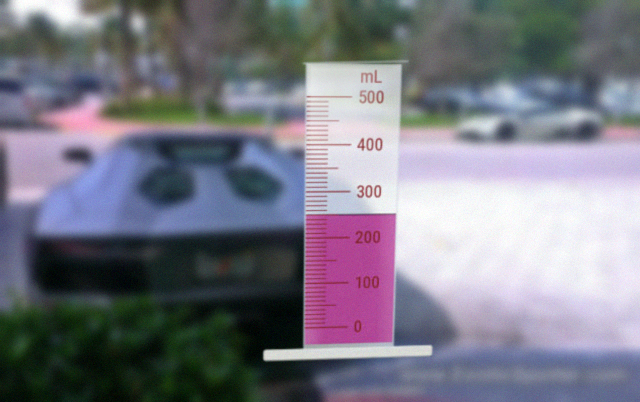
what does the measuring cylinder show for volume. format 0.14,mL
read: 250,mL
